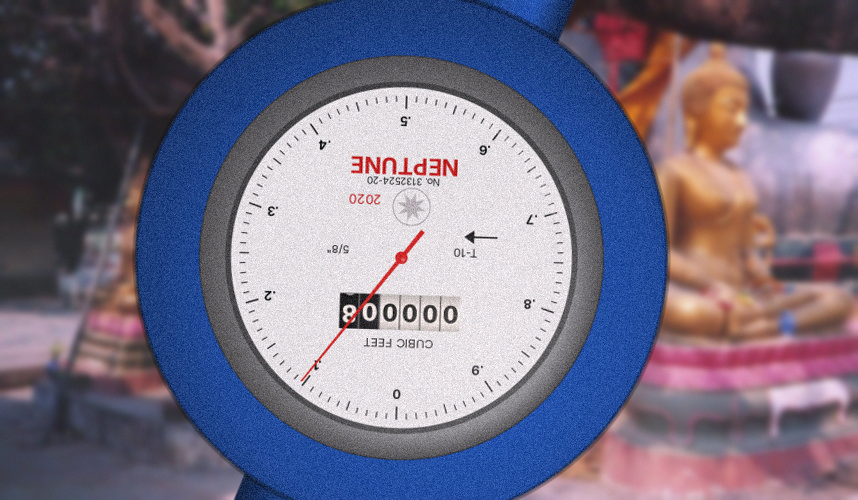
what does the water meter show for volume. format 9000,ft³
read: 8.10,ft³
